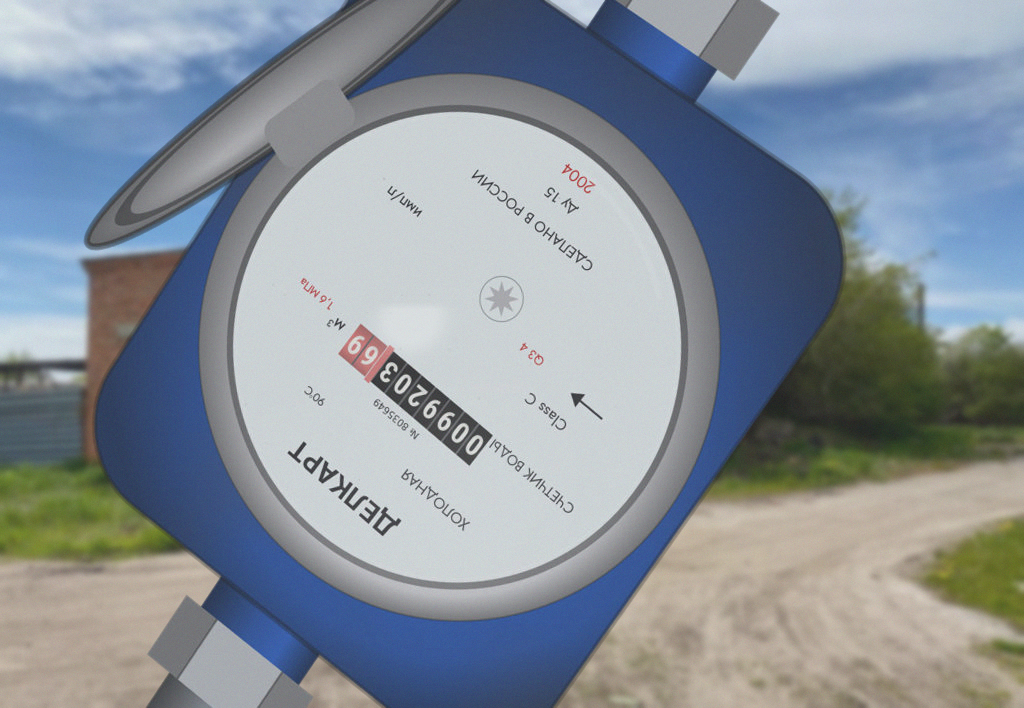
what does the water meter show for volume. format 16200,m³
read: 99203.69,m³
